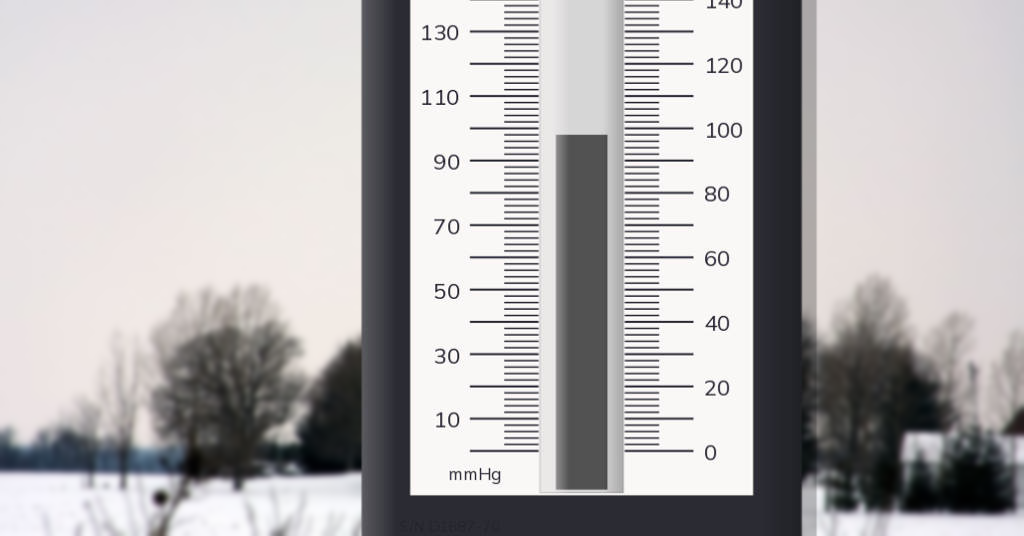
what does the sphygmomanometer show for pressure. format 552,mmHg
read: 98,mmHg
